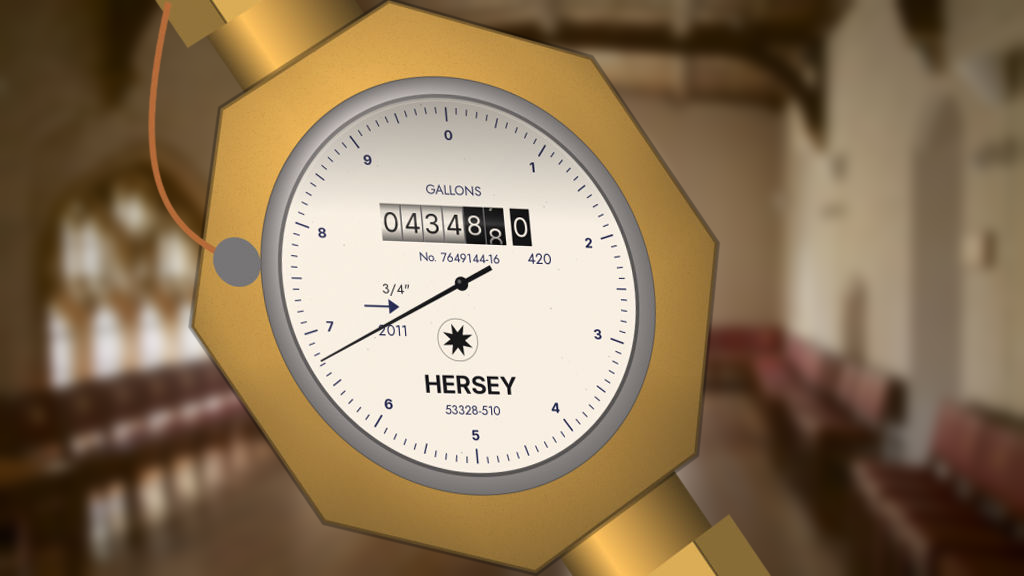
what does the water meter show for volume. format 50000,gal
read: 434876.7,gal
